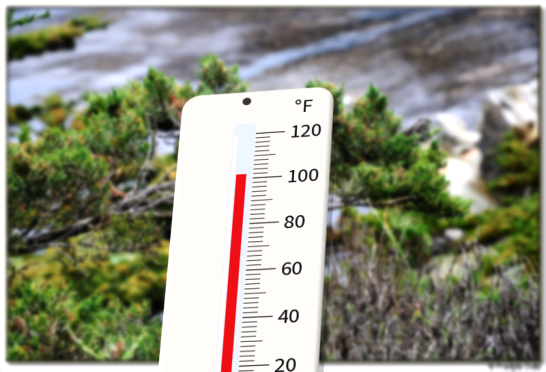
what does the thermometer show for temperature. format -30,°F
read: 102,°F
